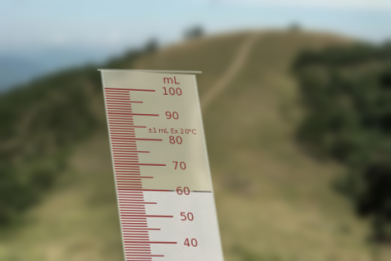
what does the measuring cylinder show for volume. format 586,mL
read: 60,mL
